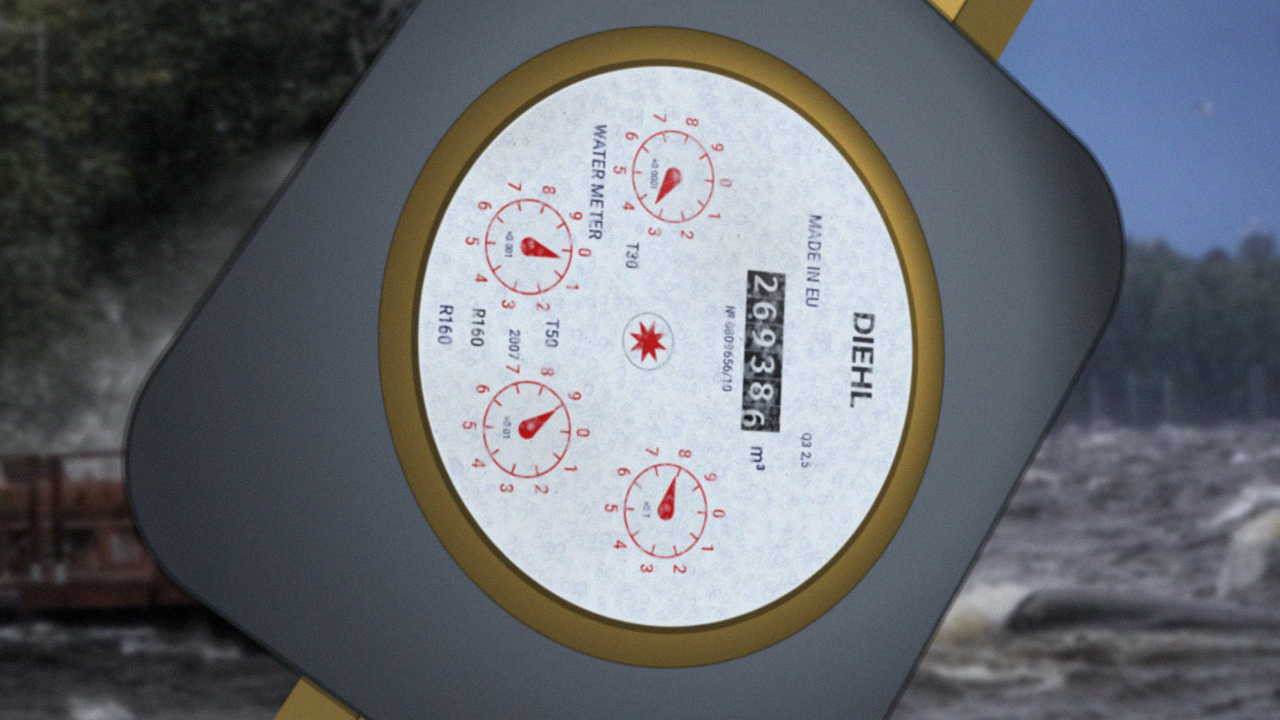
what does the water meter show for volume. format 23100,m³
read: 269385.7903,m³
